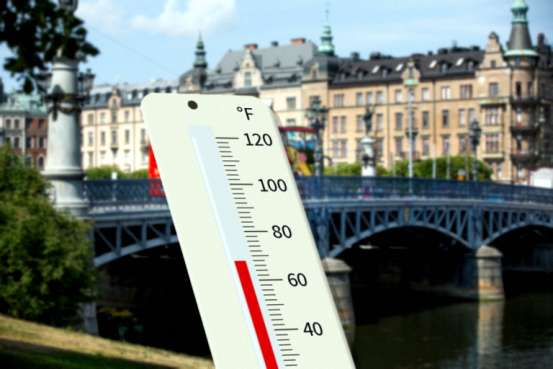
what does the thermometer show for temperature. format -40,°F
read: 68,°F
